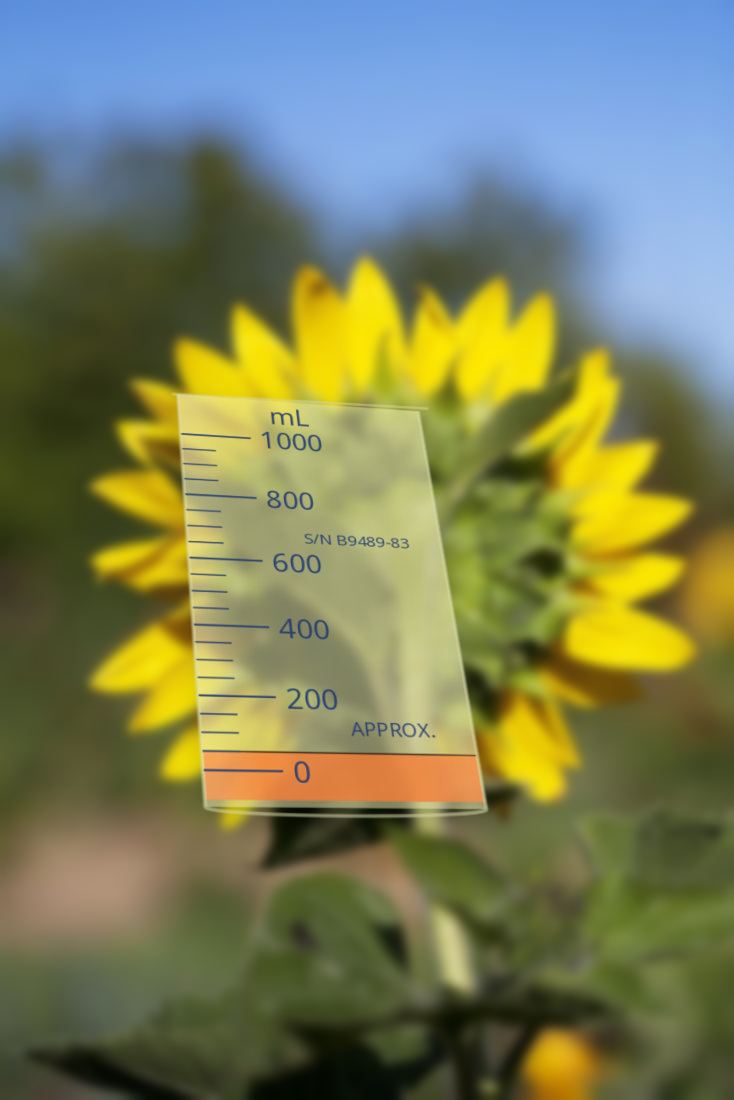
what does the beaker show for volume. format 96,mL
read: 50,mL
